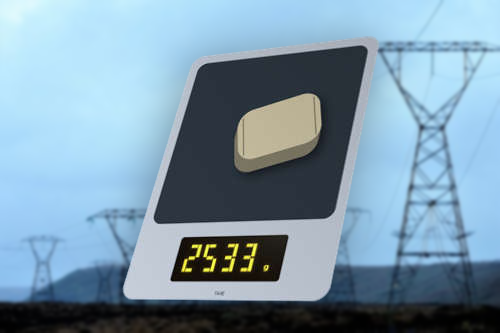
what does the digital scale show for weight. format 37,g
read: 2533,g
